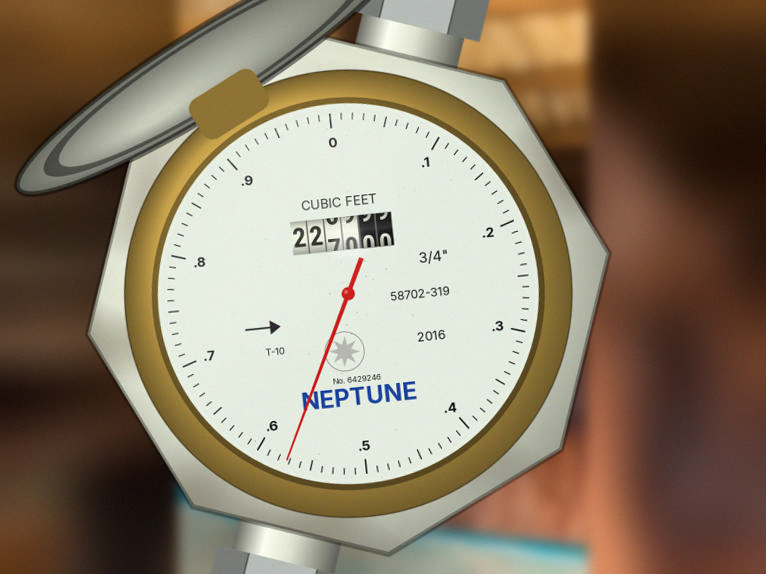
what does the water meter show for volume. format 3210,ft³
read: 226999.57,ft³
